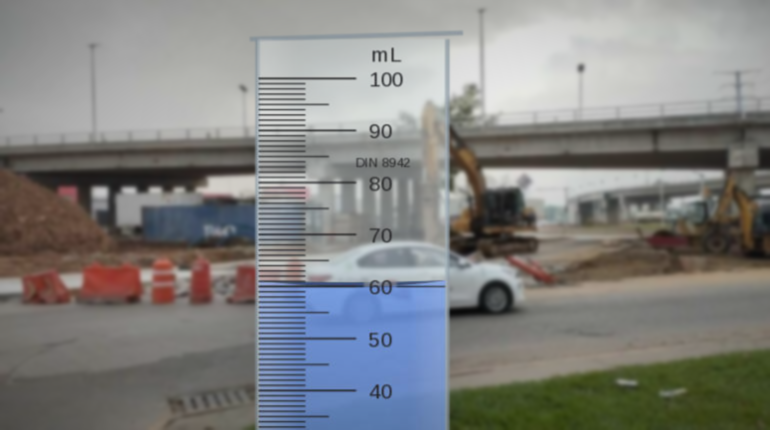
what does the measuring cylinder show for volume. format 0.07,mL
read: 60,mL
